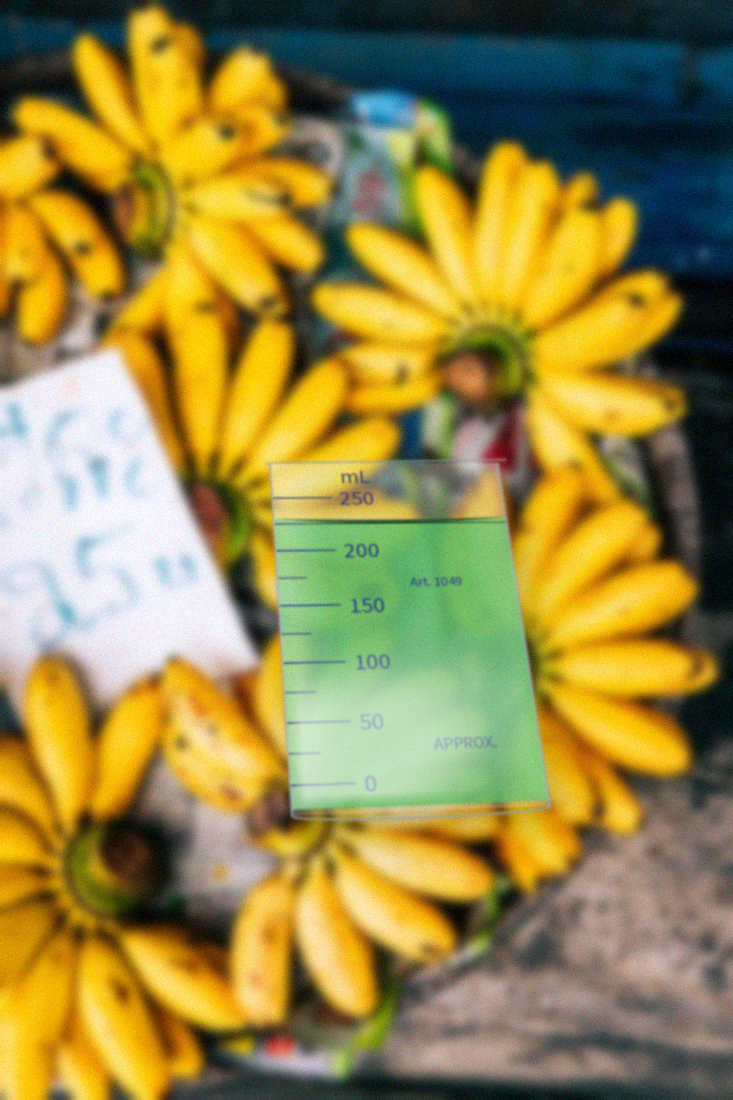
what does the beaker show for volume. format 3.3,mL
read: 225,mL
